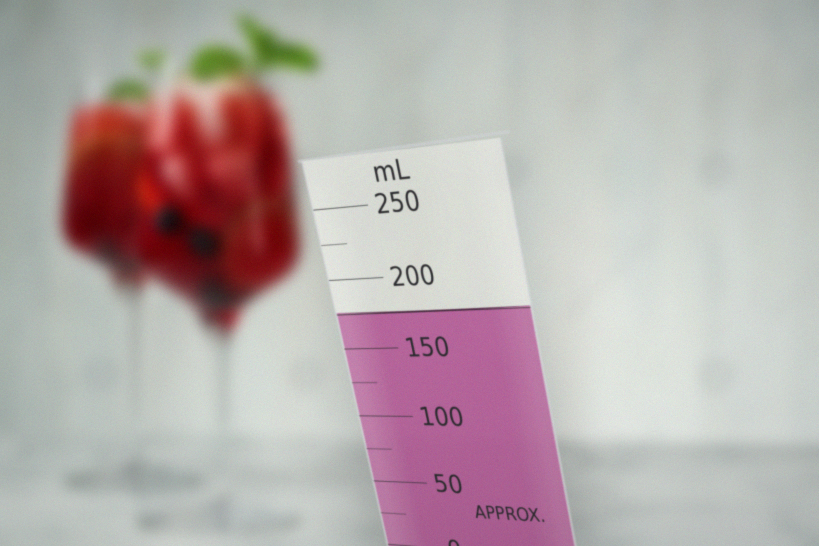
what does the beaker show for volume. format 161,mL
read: 175,mL
